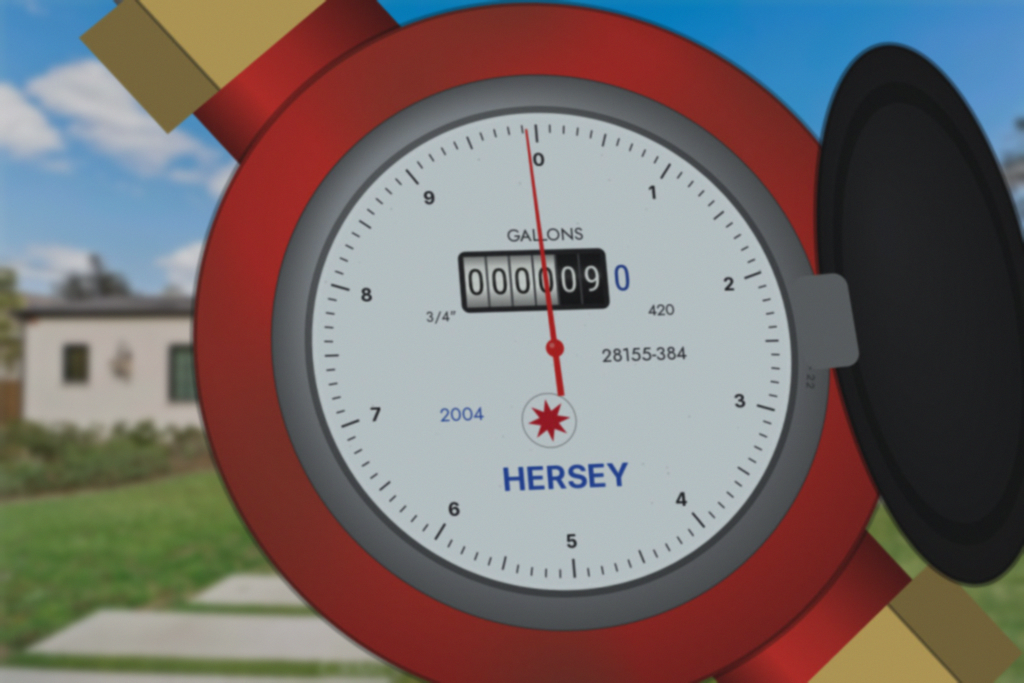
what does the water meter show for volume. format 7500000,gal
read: 89.9,gal
